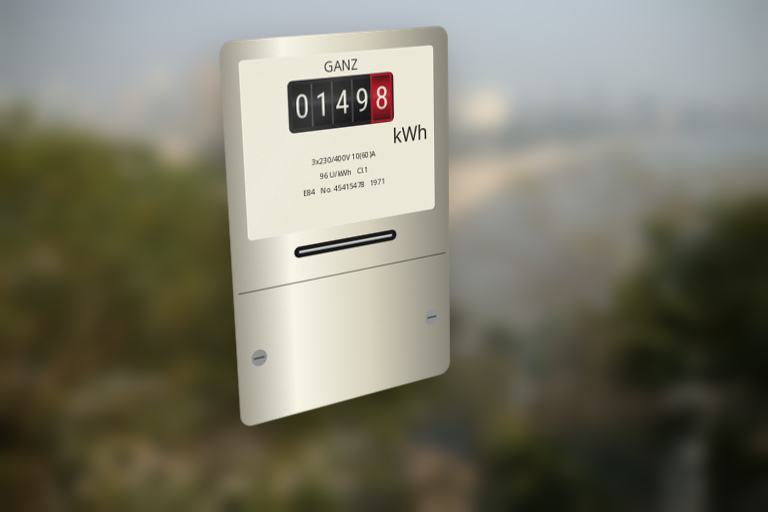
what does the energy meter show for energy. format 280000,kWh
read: 149.8,kWh
